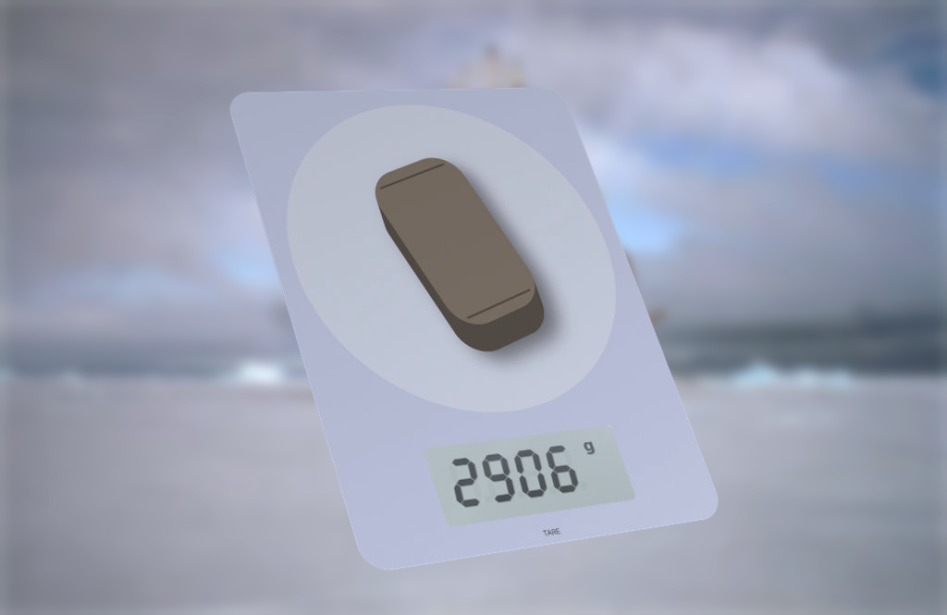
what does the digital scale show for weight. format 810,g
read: 2906,g
